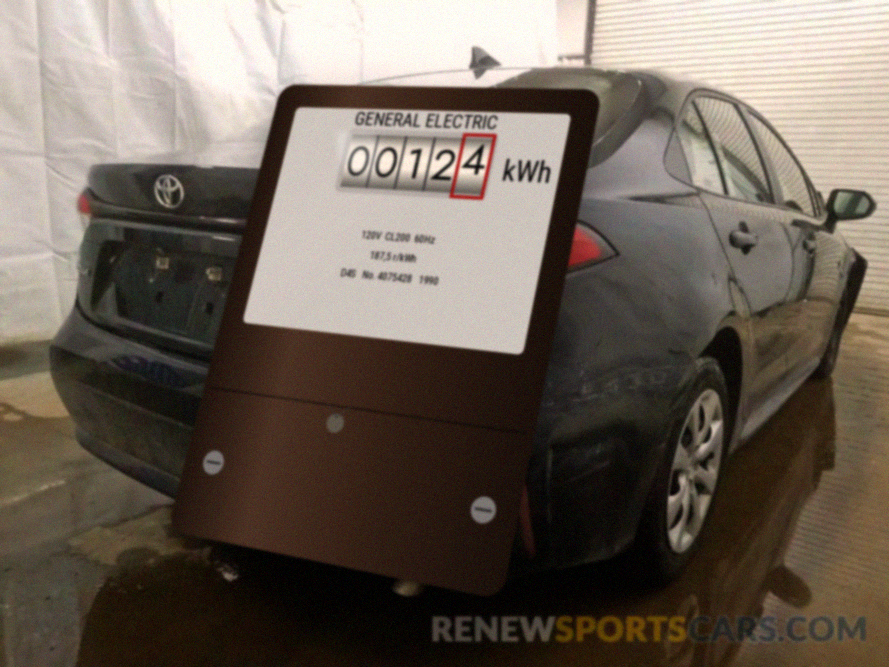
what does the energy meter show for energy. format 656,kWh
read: 12.4,kWh
